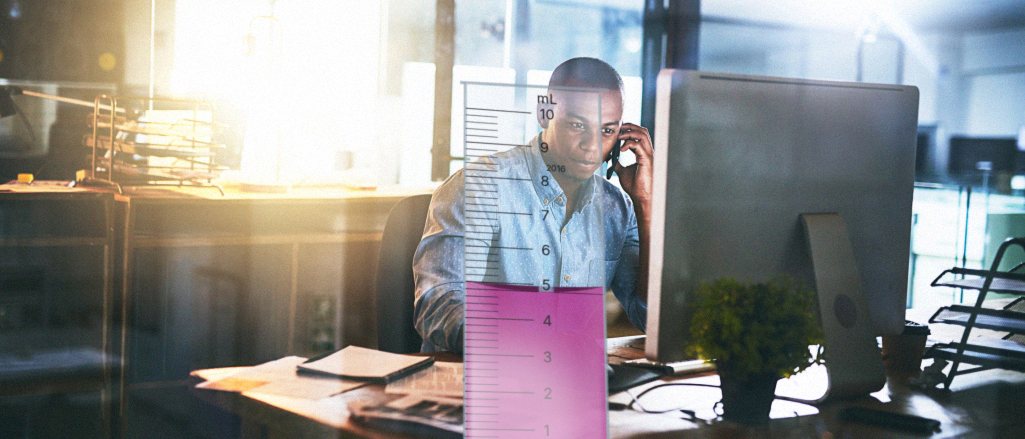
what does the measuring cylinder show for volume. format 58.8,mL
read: 4.8,mL
